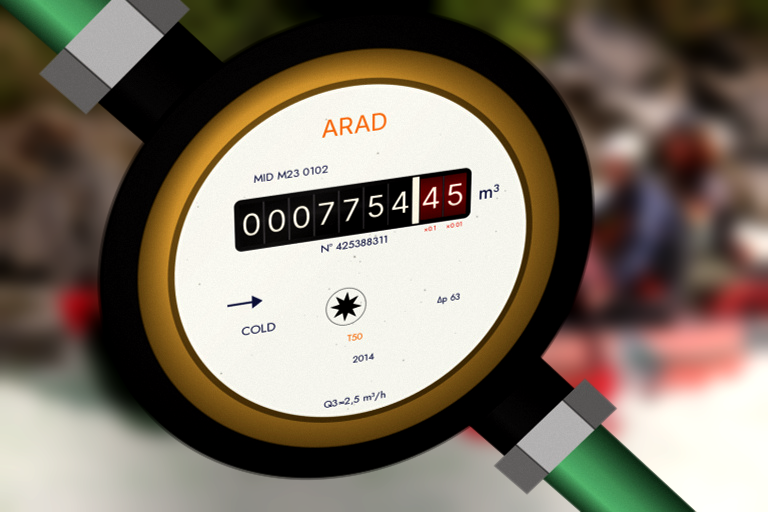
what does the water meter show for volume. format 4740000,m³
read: 7754.45,m³
